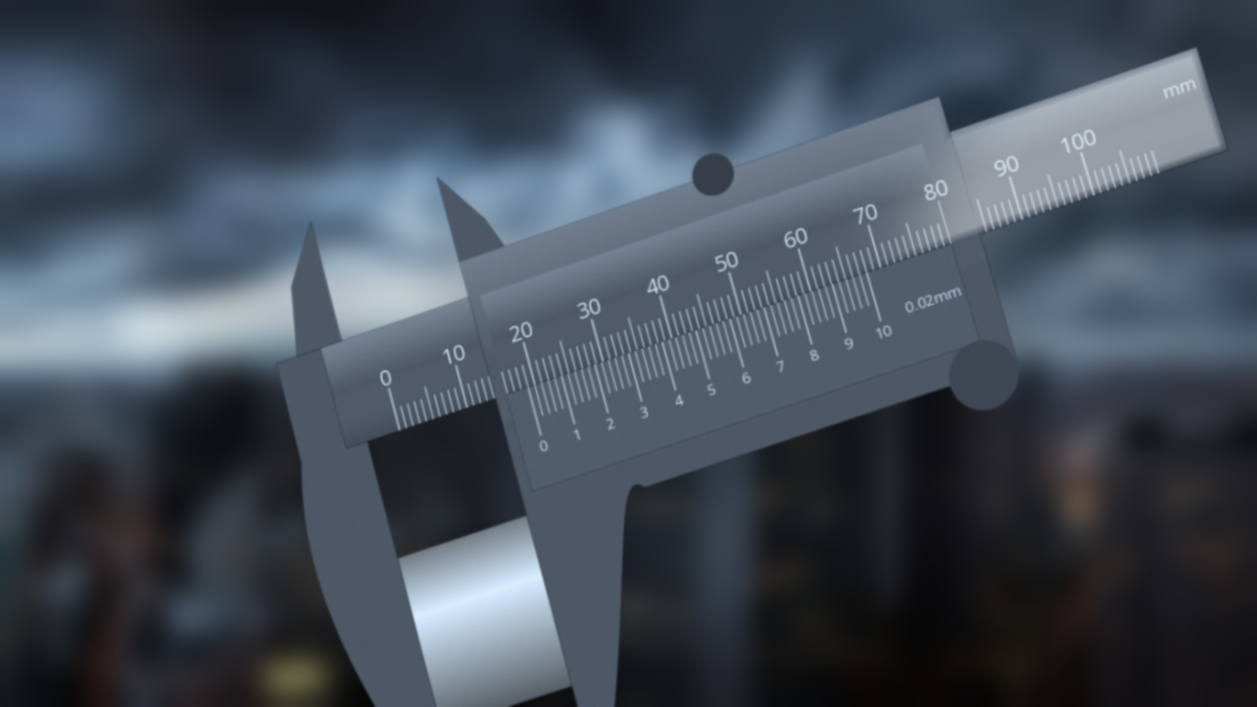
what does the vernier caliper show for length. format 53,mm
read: 19.0,mm
